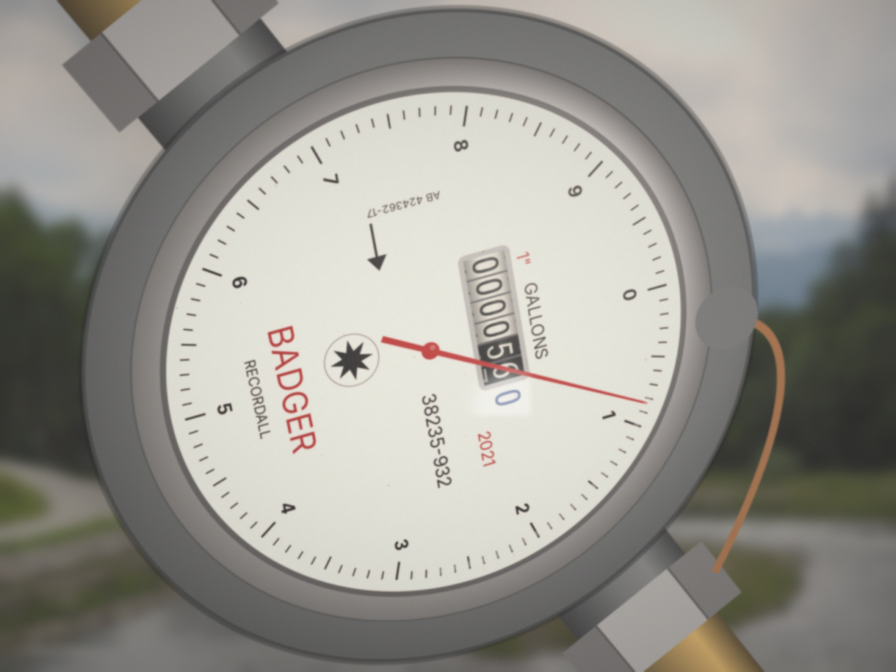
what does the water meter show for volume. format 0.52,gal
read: 560.8,gal
